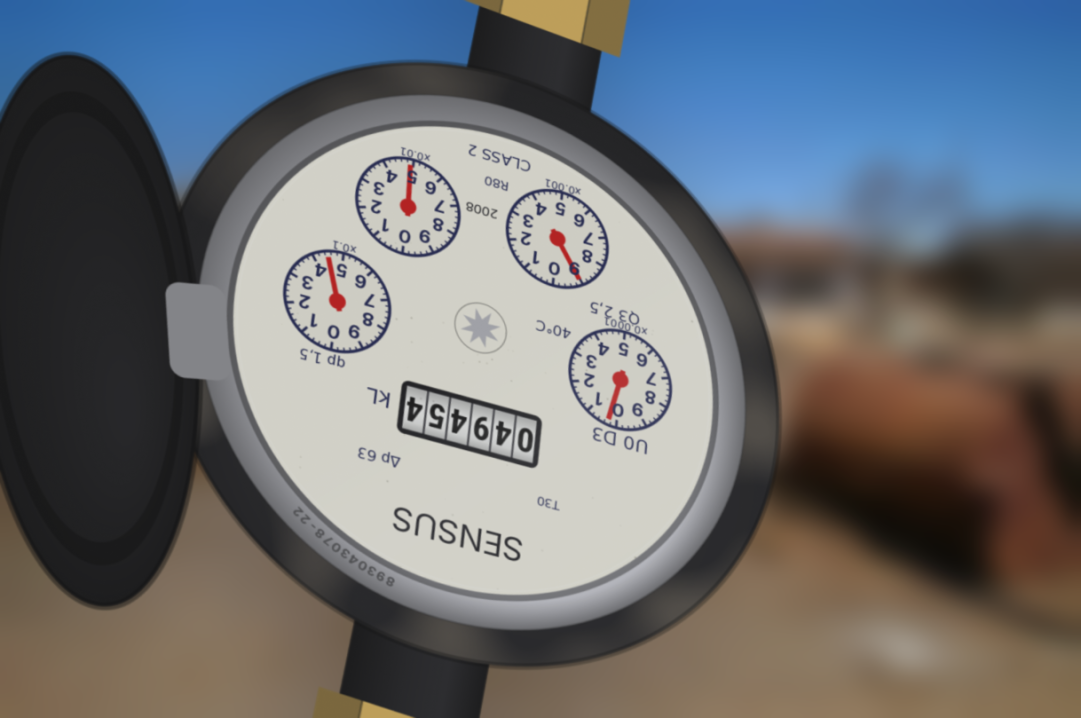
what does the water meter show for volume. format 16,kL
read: 49454.4490,kL
